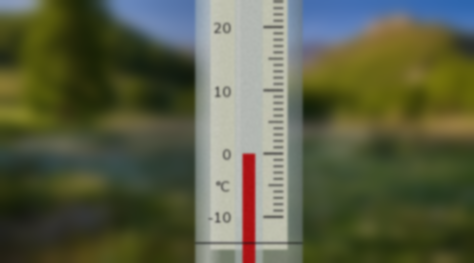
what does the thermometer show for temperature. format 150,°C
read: 0,°C
